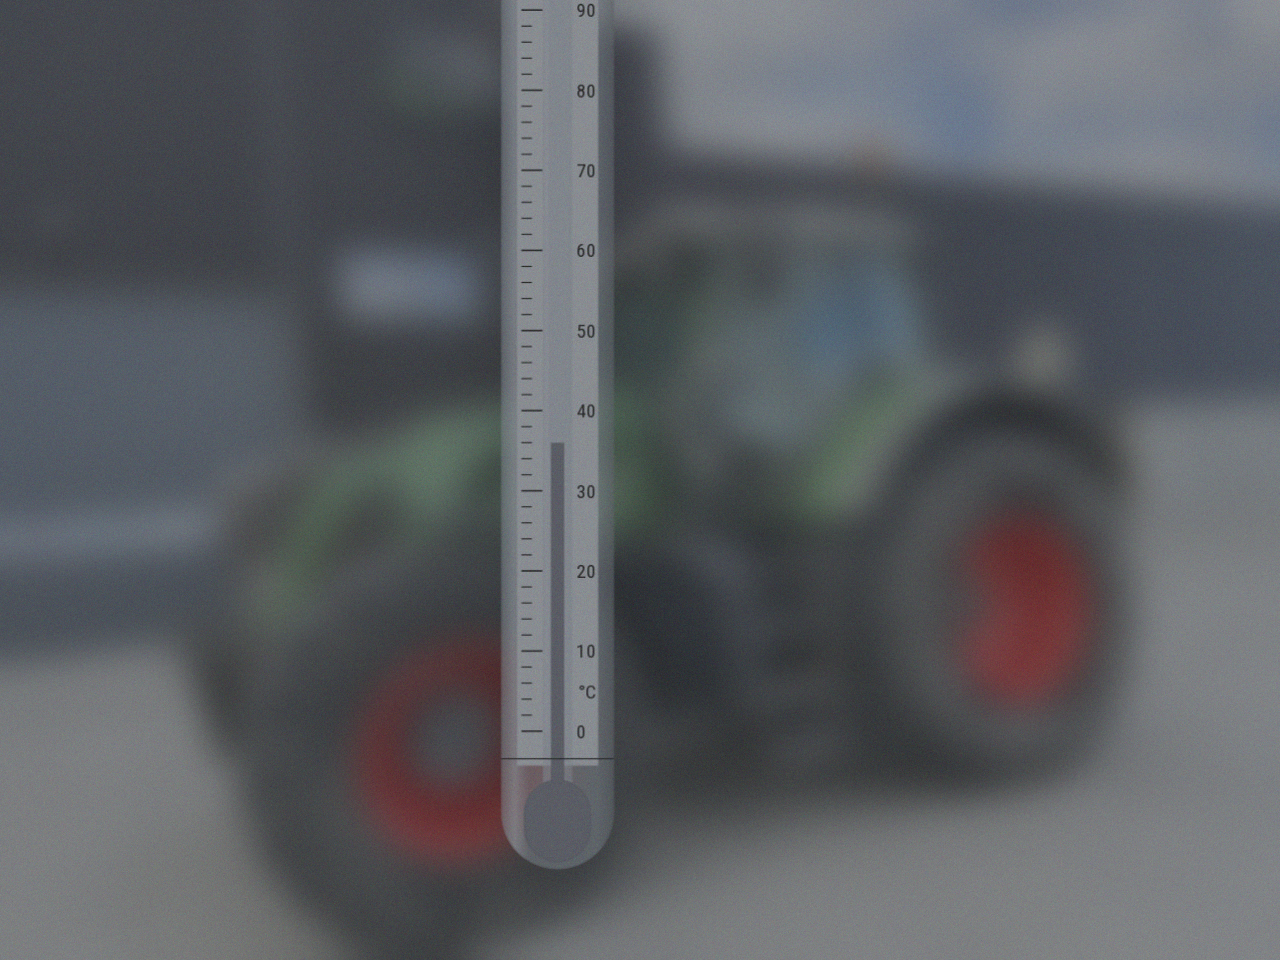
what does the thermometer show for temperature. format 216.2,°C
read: 36,°C
